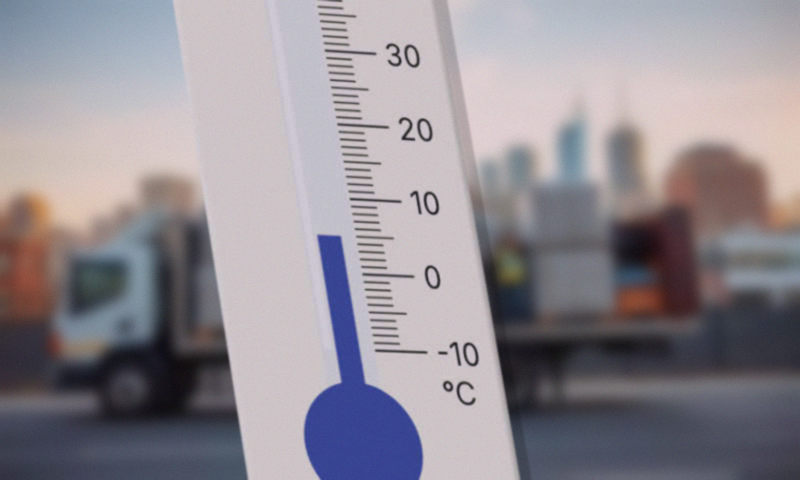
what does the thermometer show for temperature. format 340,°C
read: 5,°C
